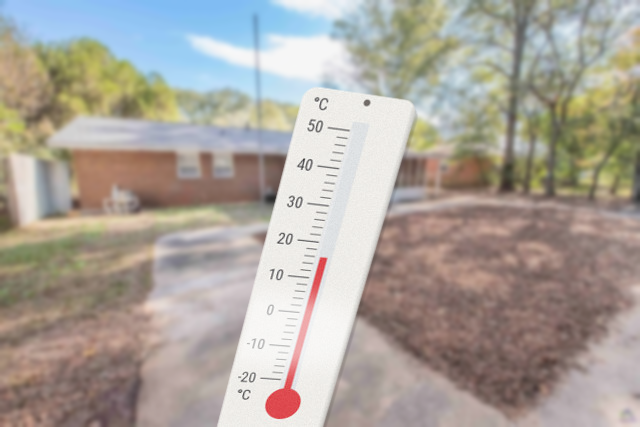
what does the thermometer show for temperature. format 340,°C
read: 16,°C
